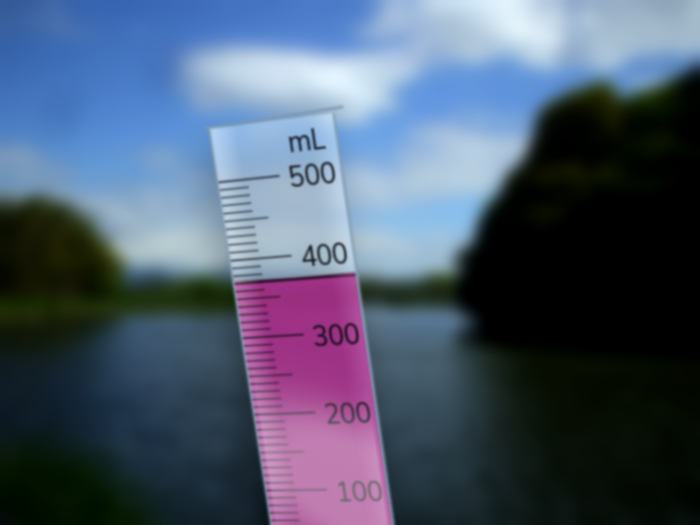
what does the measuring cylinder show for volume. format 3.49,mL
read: 370,mL
